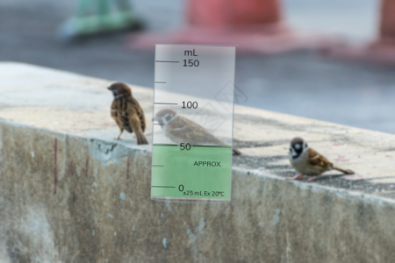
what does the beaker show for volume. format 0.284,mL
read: 50,mL
